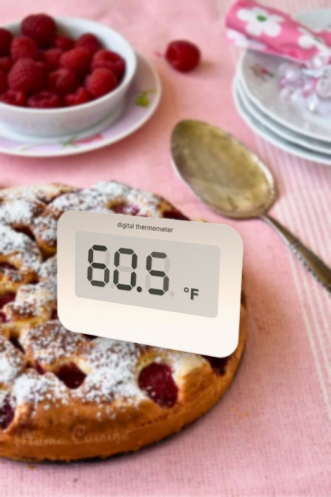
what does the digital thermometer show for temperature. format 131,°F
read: 60.5,°F
